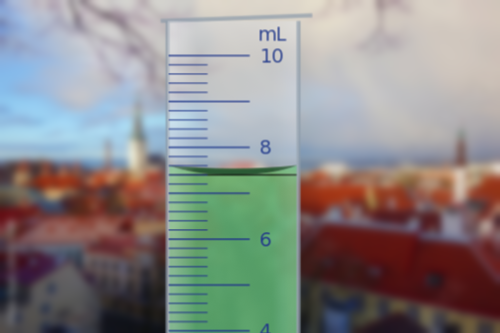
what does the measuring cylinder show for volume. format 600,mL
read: 7.4,mL
